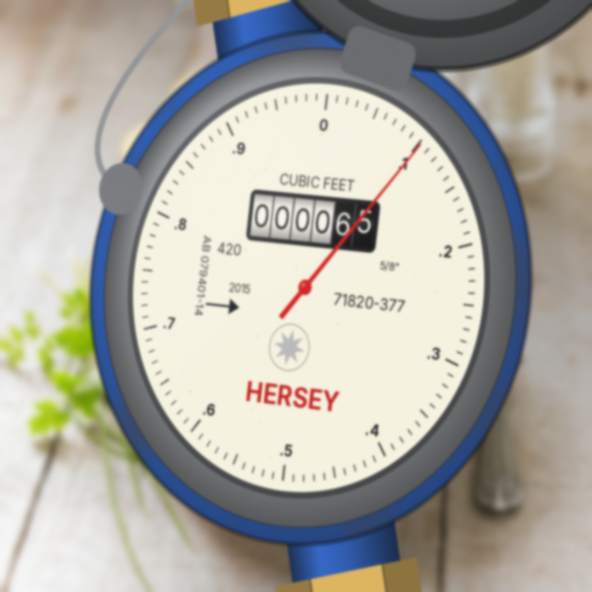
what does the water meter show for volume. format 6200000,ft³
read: 65.10,ft³
